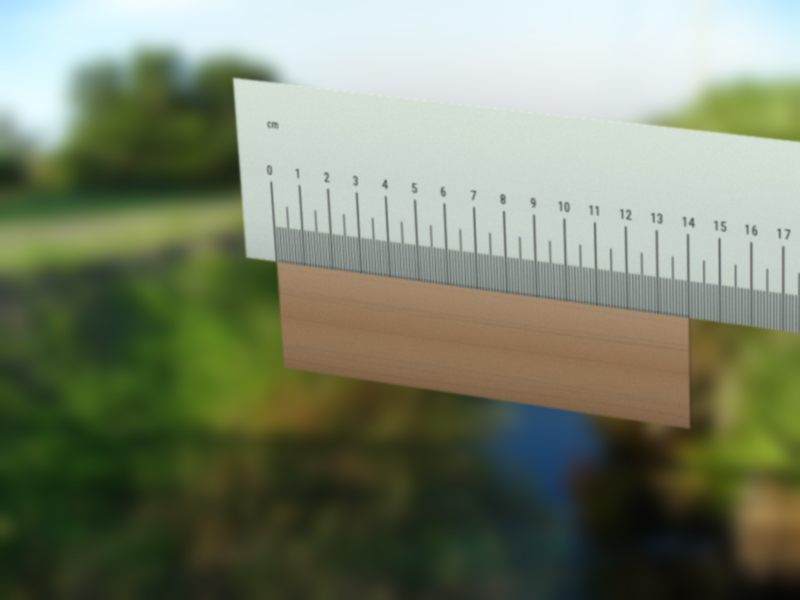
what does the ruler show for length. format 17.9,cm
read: 14,cm
